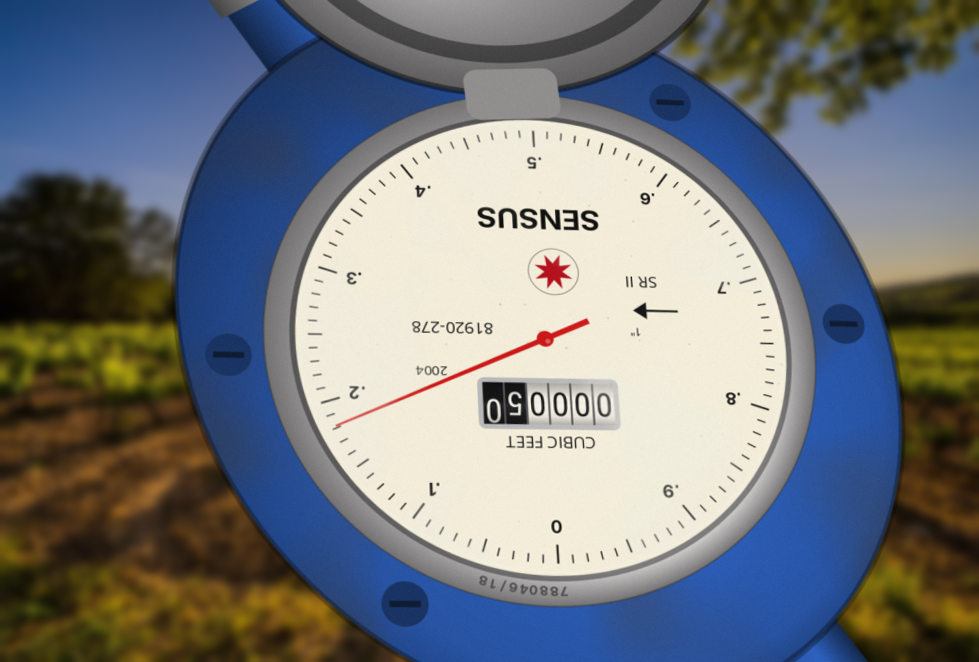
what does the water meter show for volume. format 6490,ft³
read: 50.18,ft³
